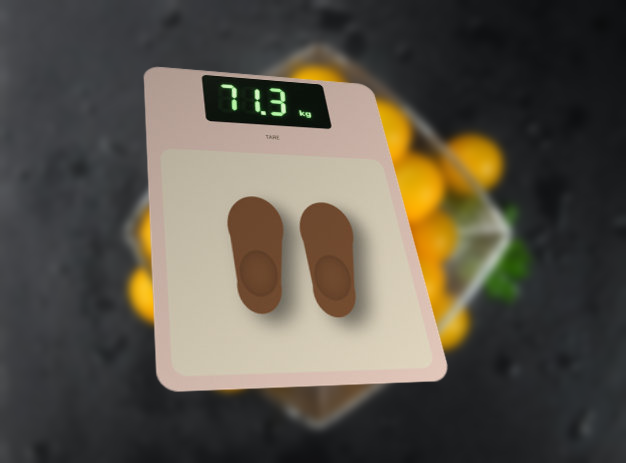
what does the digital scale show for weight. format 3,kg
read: 71.3,kg
